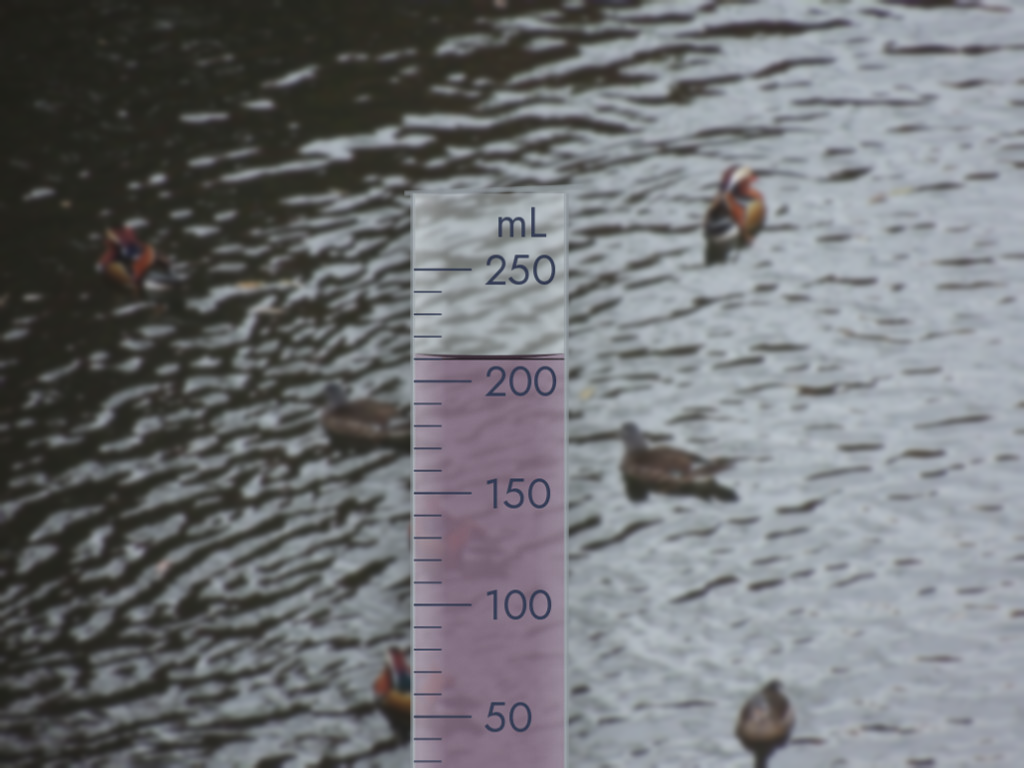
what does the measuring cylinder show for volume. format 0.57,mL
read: 210,mL
